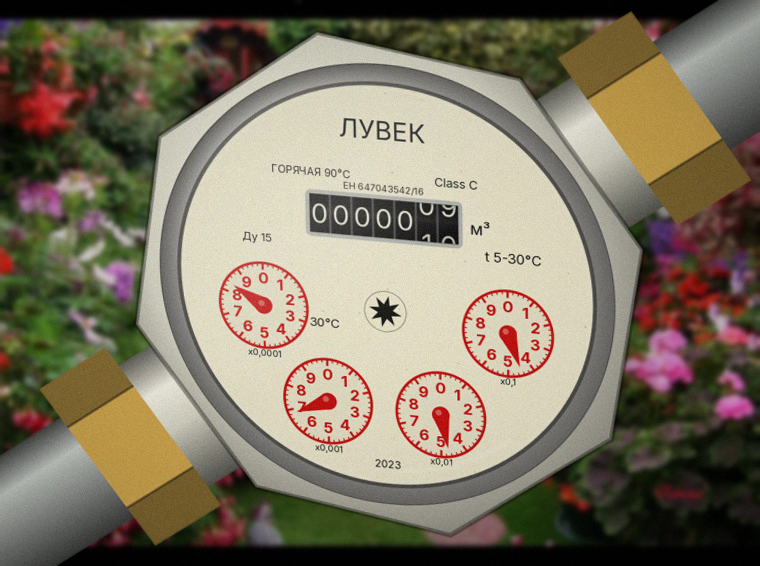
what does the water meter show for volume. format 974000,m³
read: 9.4468,m³
